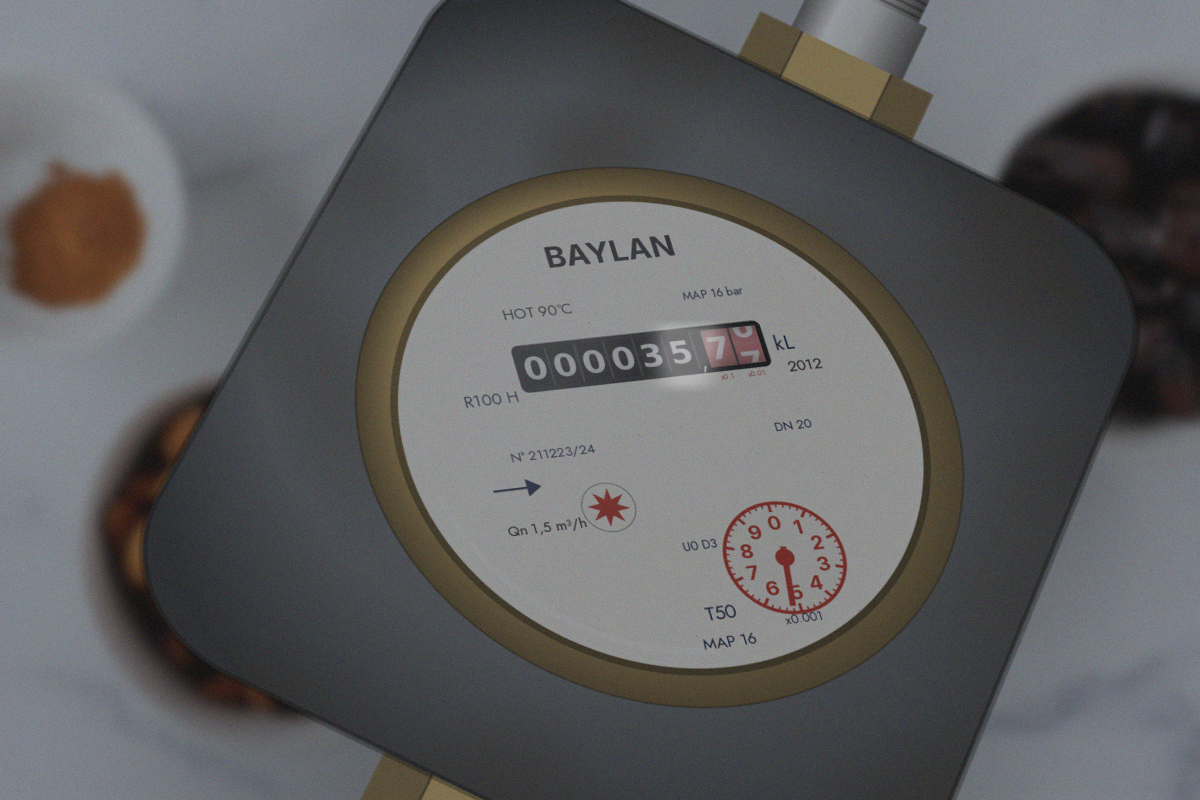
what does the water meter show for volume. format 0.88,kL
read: 35.765,kL
